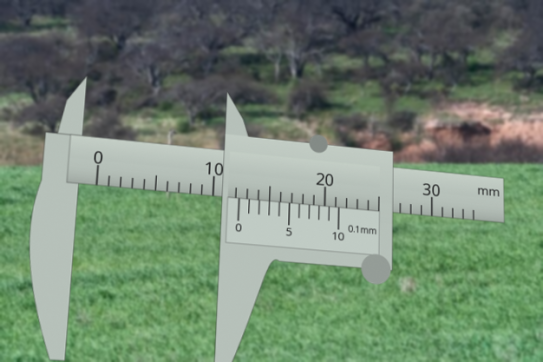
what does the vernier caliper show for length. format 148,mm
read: 12.3,mm
